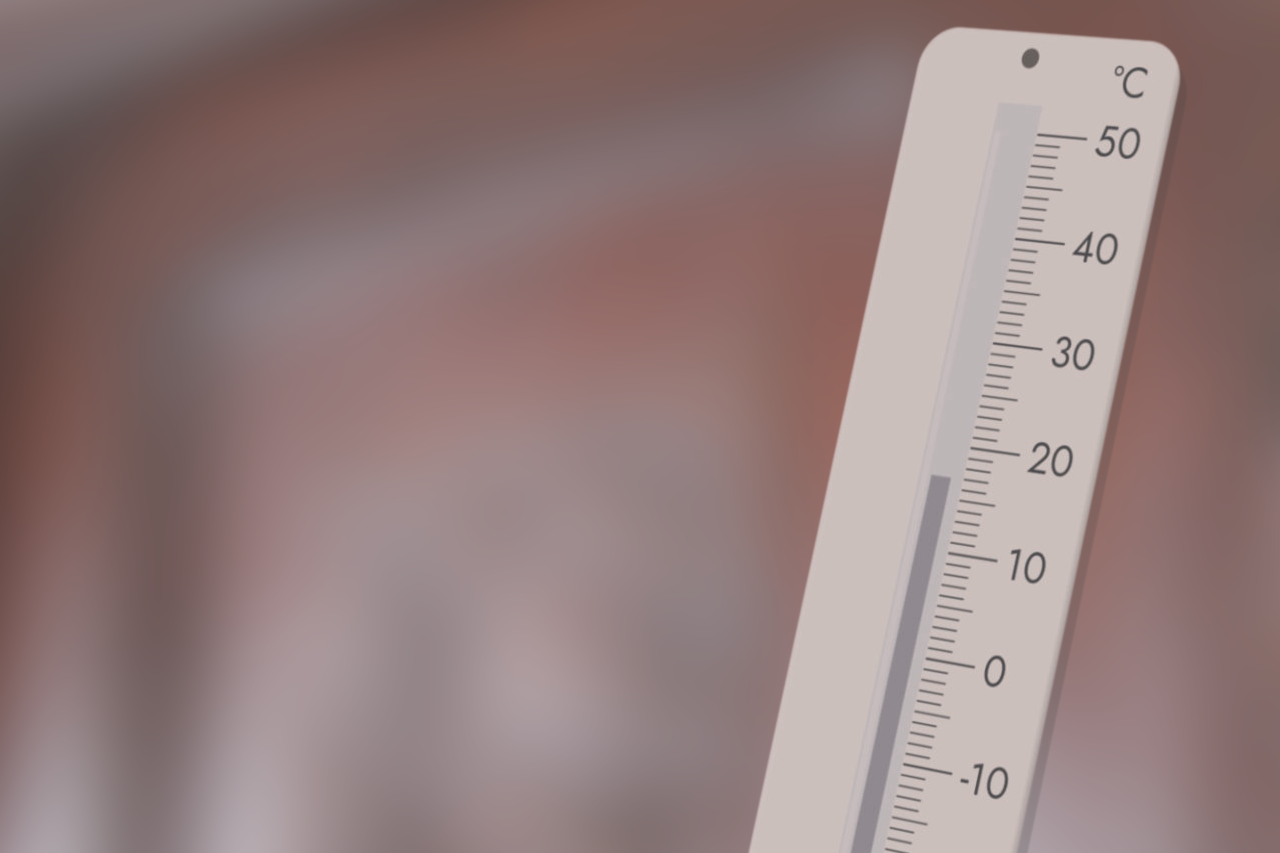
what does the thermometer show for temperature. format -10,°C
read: 17,°C
